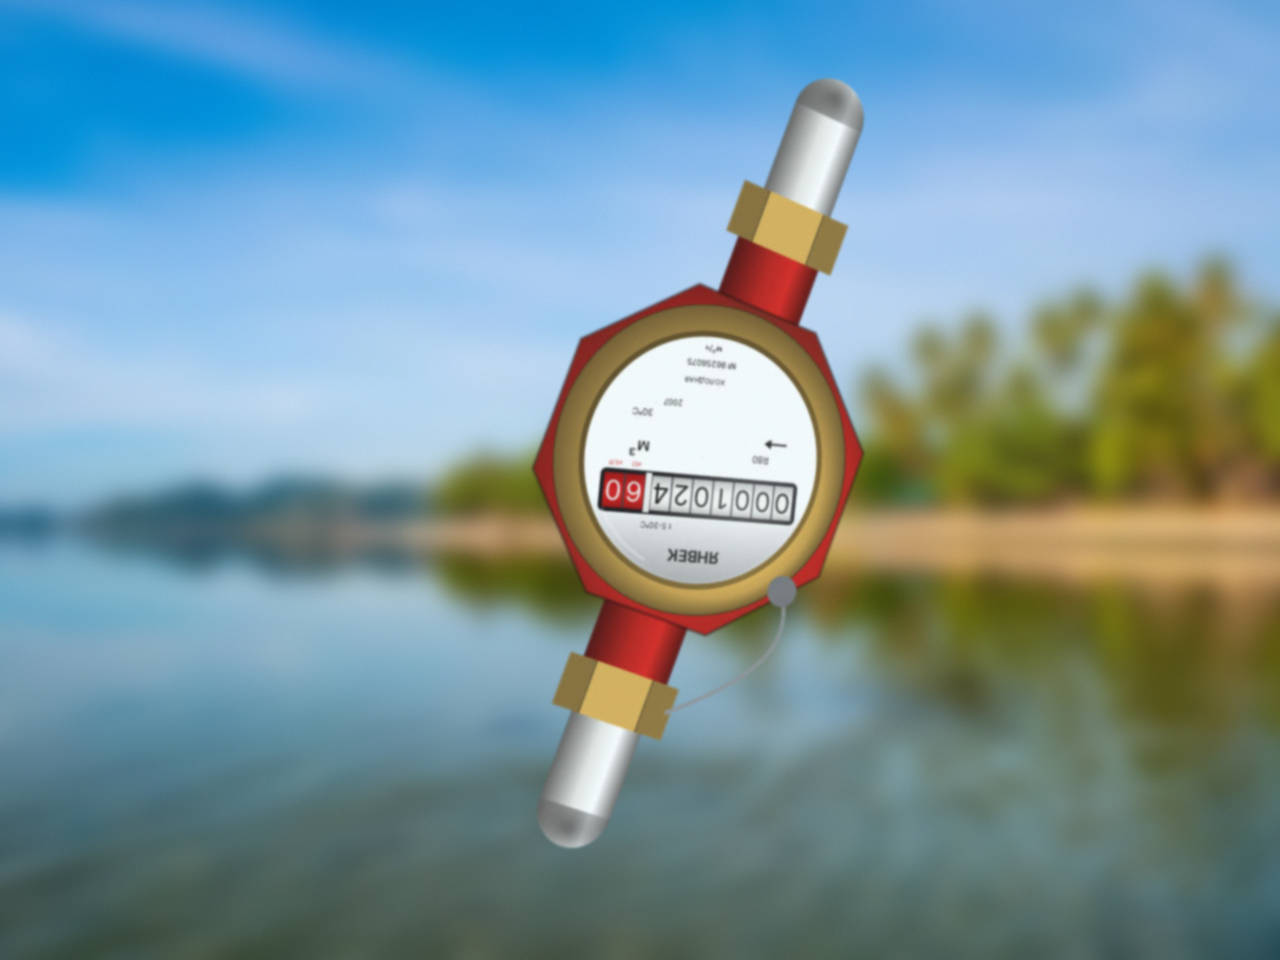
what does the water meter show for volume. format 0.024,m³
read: 1024.60,m³
